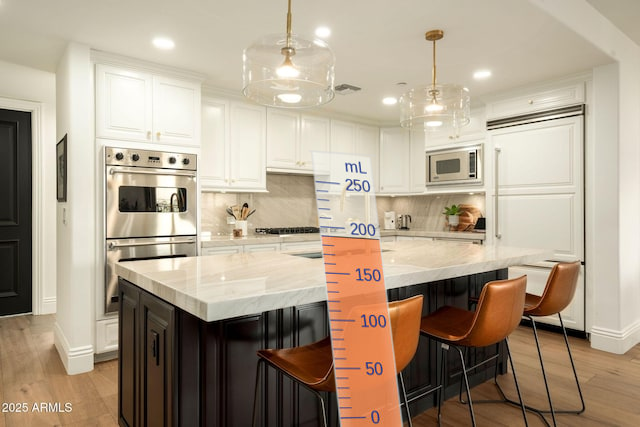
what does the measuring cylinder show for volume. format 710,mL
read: 190,mL
